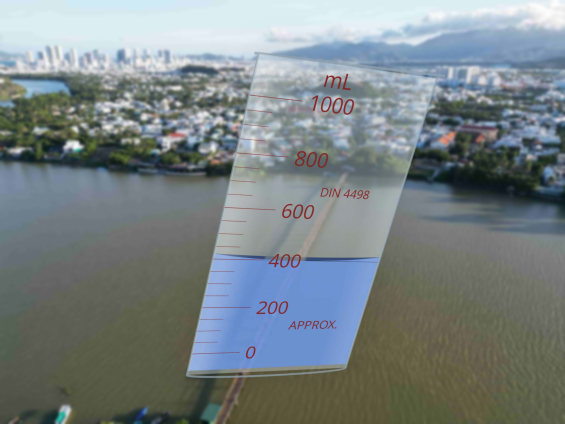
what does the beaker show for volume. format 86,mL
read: 400,mL
